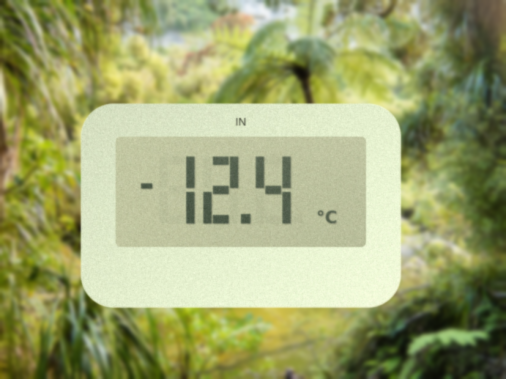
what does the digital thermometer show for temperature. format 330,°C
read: -12.4,°C
